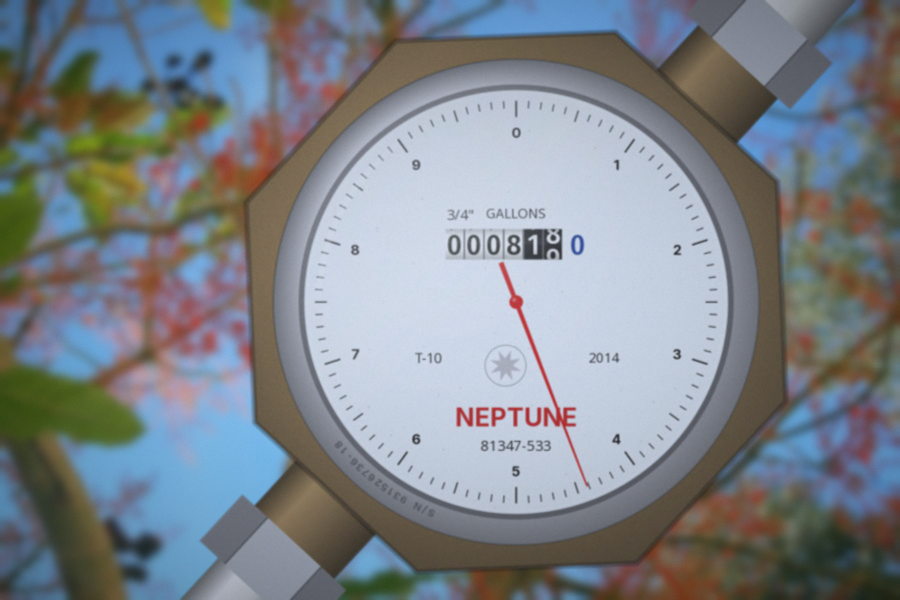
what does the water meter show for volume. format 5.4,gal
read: 8184.4,gal
